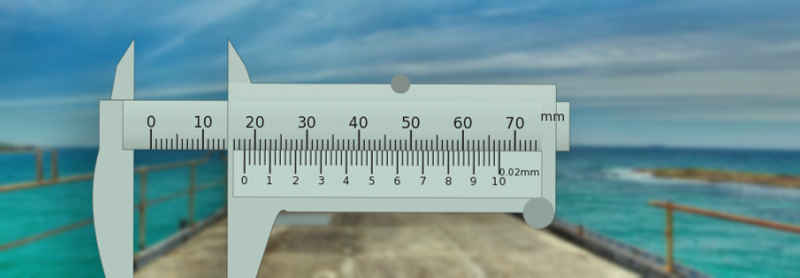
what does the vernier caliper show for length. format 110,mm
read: 18.0,mm
